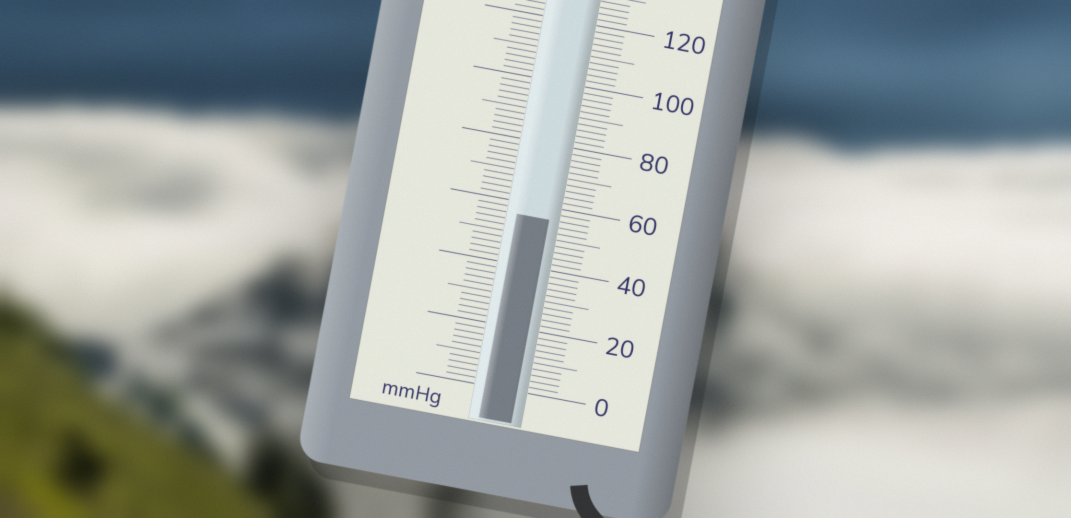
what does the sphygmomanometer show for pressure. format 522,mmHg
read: 56,mmHg
